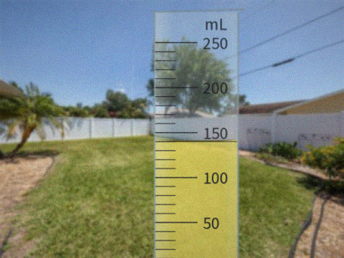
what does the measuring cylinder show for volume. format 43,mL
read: 140,mL
